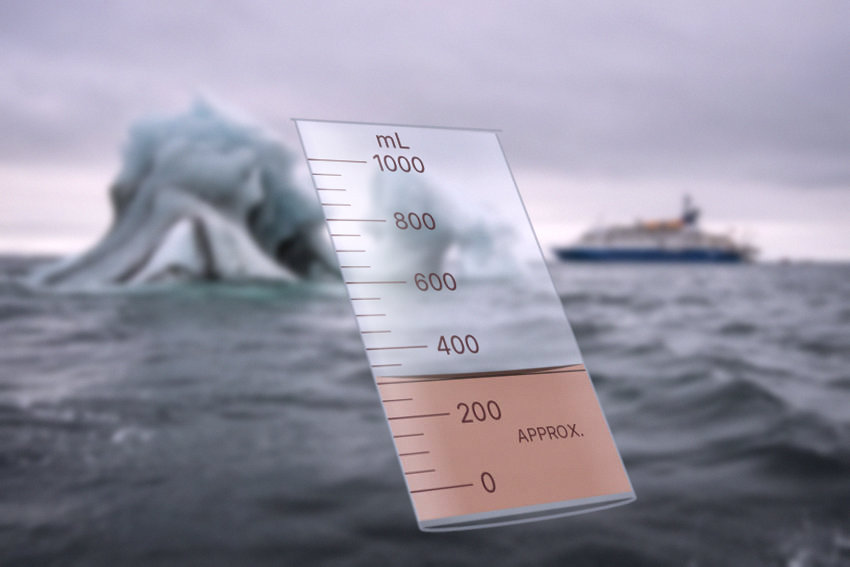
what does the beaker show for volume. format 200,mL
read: 300,mL
